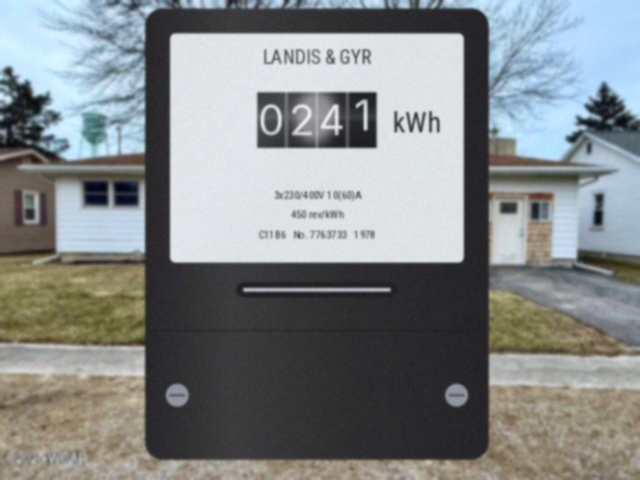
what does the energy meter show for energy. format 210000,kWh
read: 241,kWh
